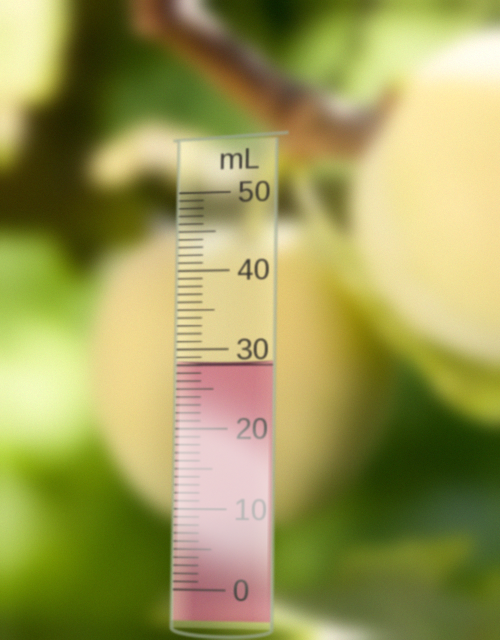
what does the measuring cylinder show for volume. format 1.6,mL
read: 28,mL
